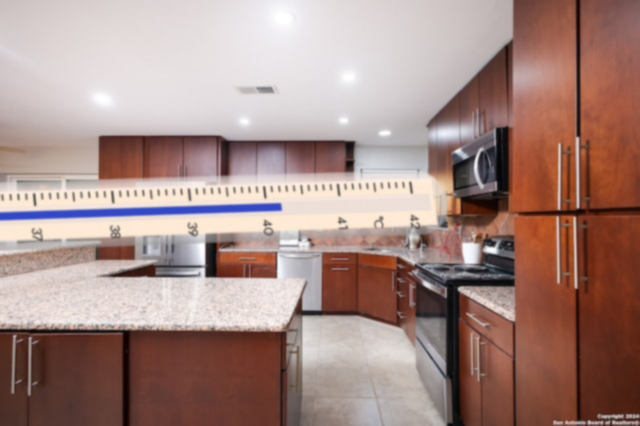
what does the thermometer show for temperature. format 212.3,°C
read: 40.2,°C
